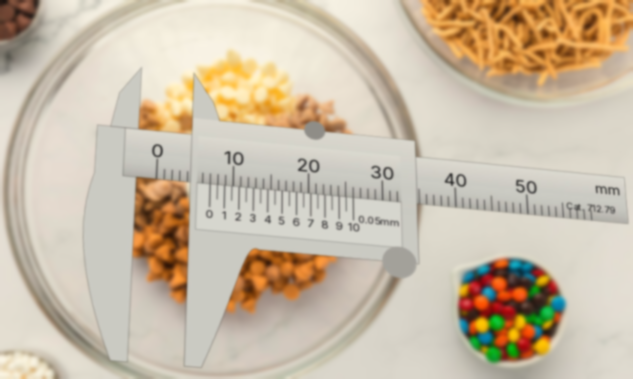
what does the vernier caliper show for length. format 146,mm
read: 7.0,mm
